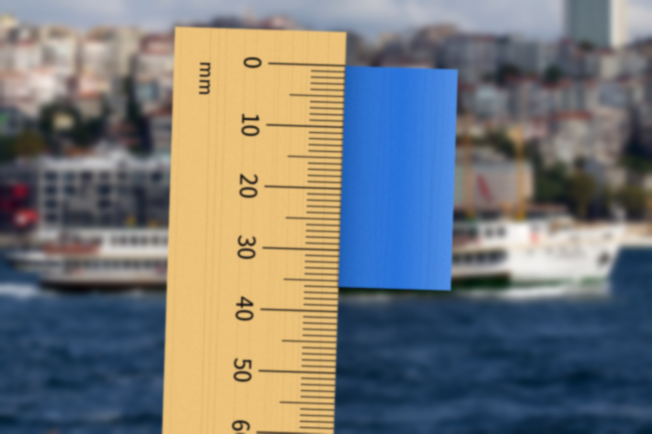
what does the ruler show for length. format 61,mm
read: 36,mm
